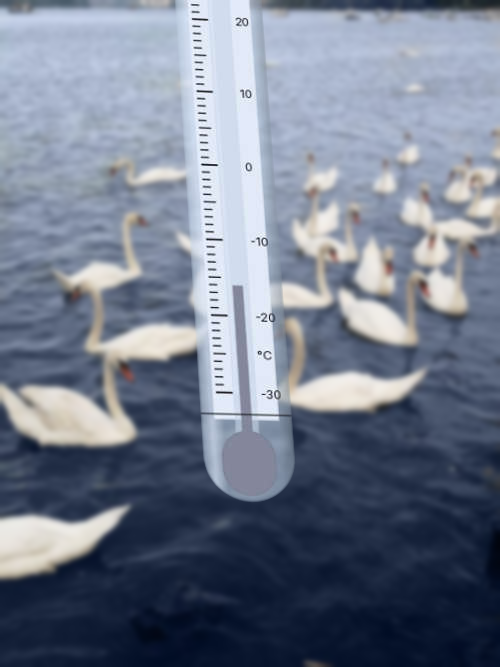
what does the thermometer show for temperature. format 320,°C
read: -16,°C
